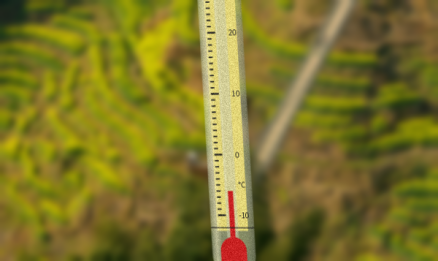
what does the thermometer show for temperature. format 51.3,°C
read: -6,°C
